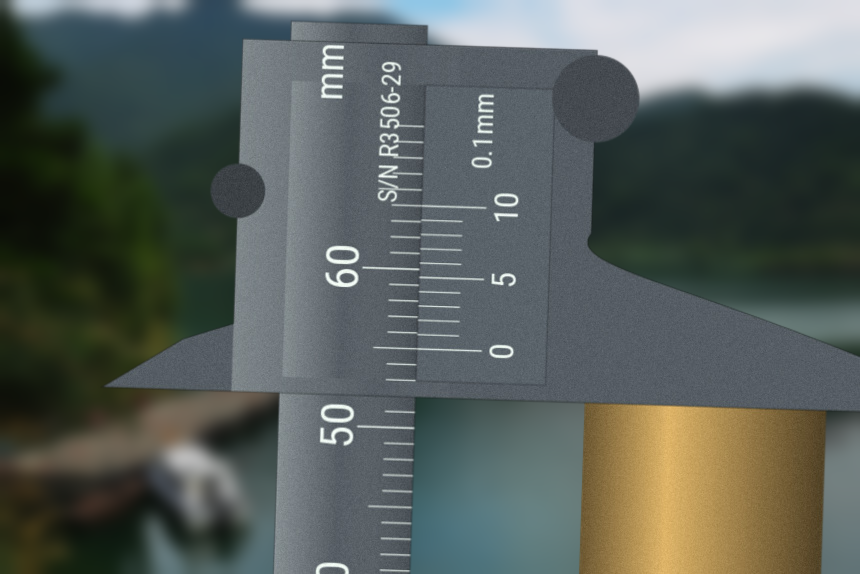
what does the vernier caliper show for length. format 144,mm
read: 55.0,mm
